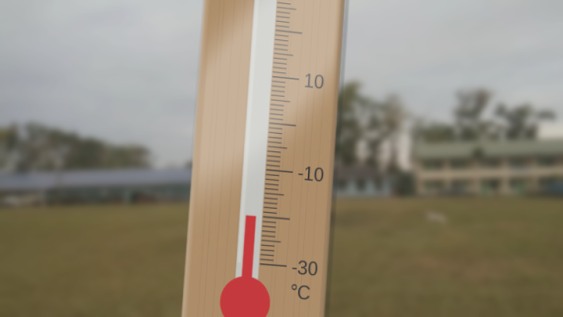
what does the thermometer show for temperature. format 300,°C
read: -20,°C
